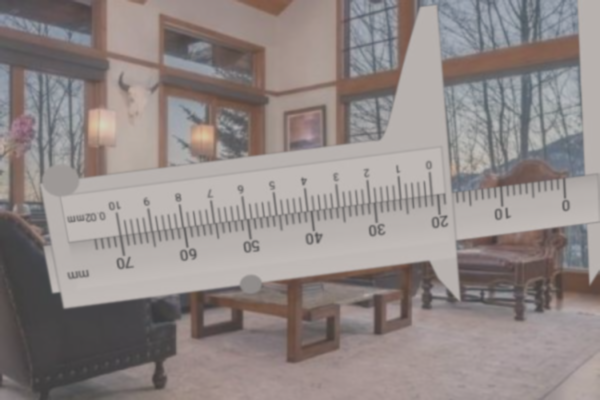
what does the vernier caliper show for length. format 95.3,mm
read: 21.0,mm
